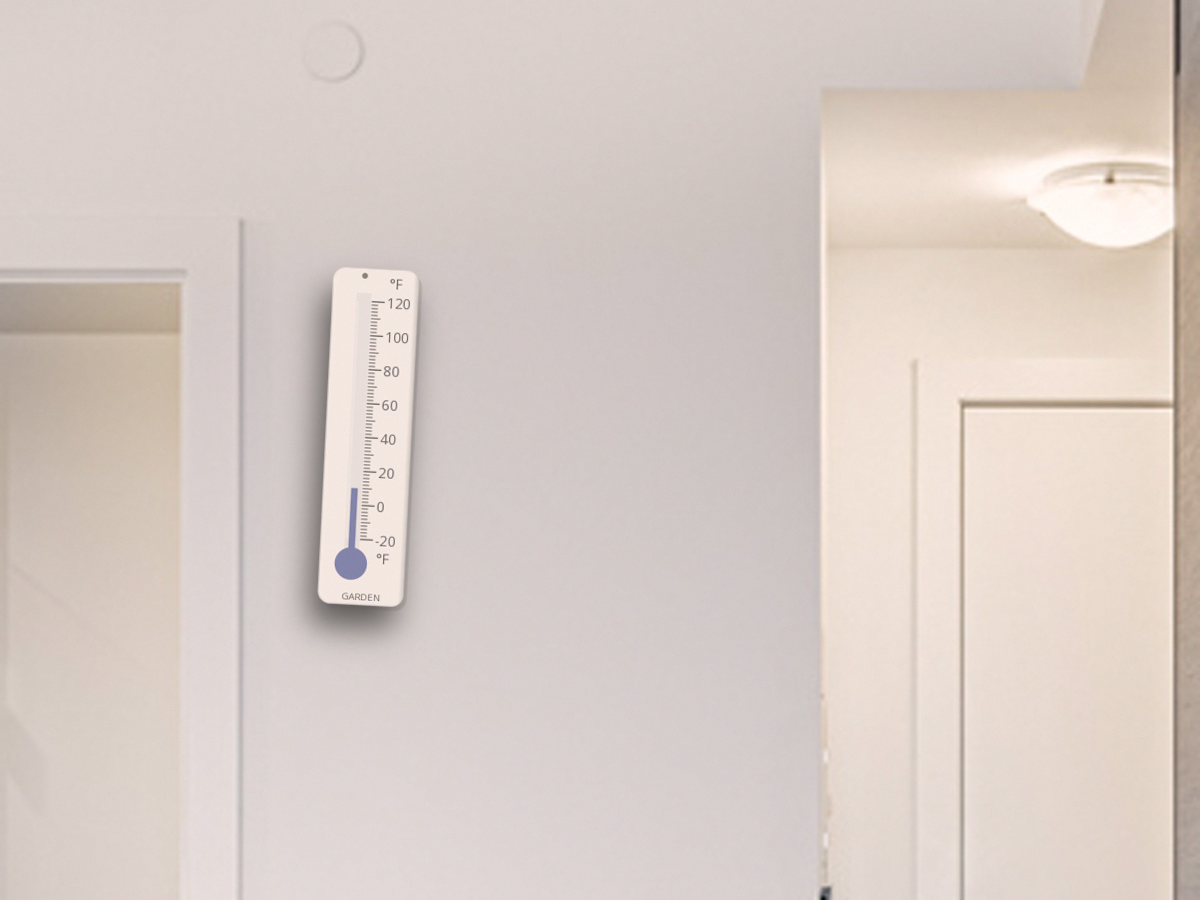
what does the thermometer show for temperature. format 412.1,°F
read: 10,°F
